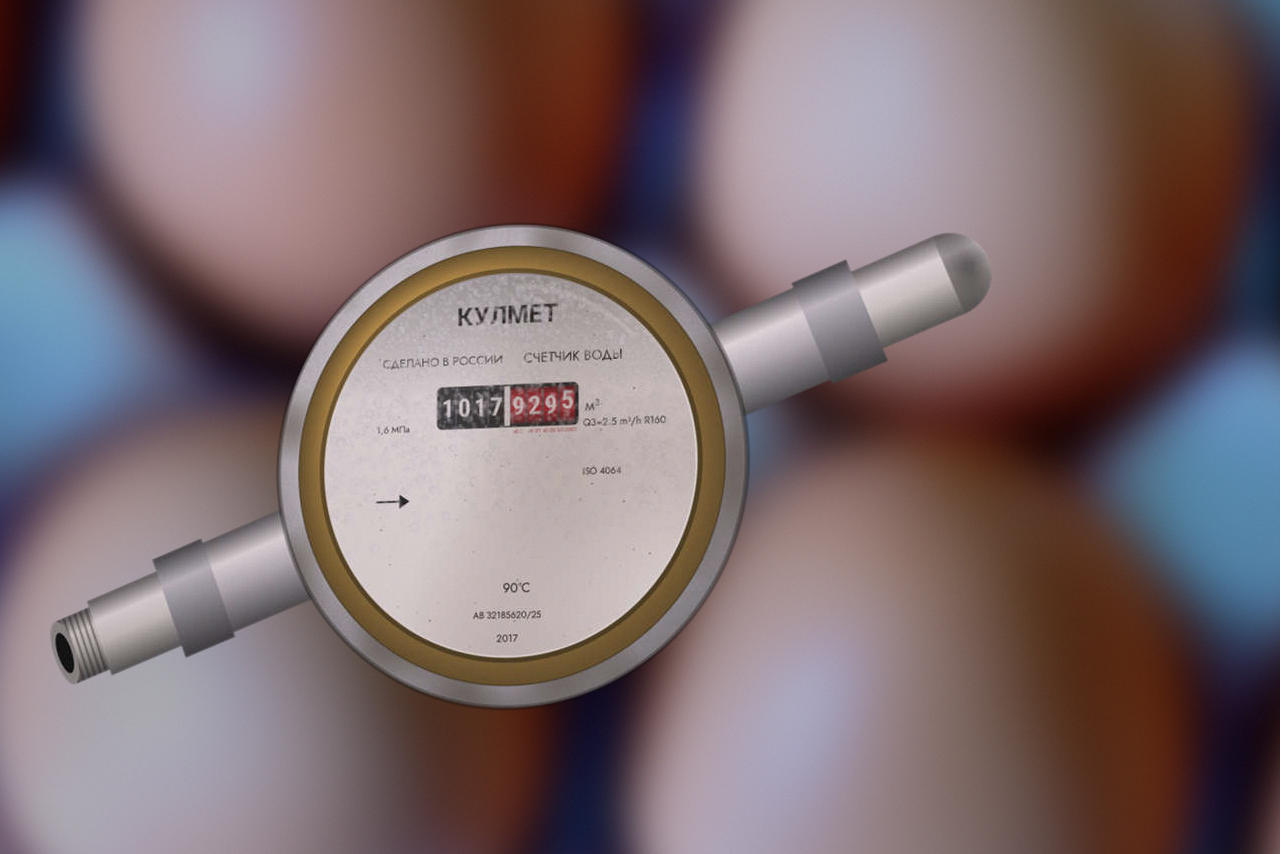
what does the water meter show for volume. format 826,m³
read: 1017.9295,m³
